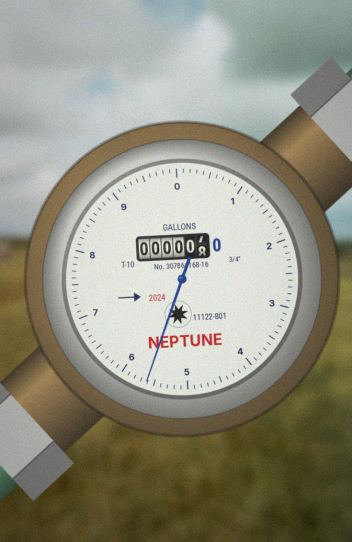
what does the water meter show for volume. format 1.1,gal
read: 75.6,gal
